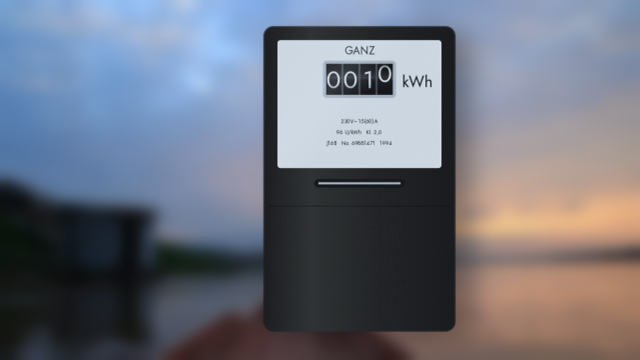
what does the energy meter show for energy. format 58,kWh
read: 10,kWh
